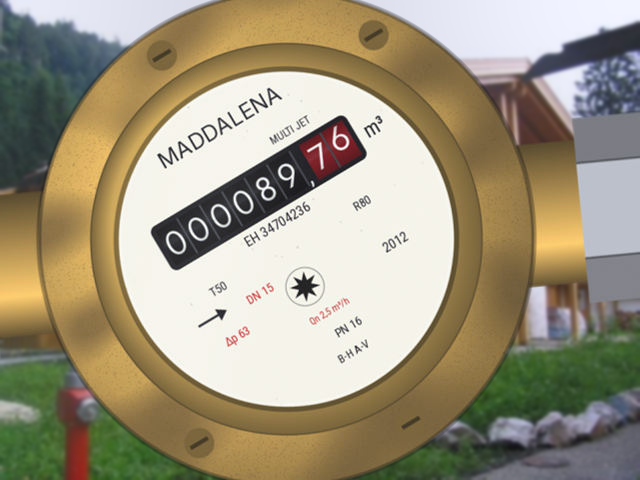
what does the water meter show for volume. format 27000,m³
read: 89.76,m³
